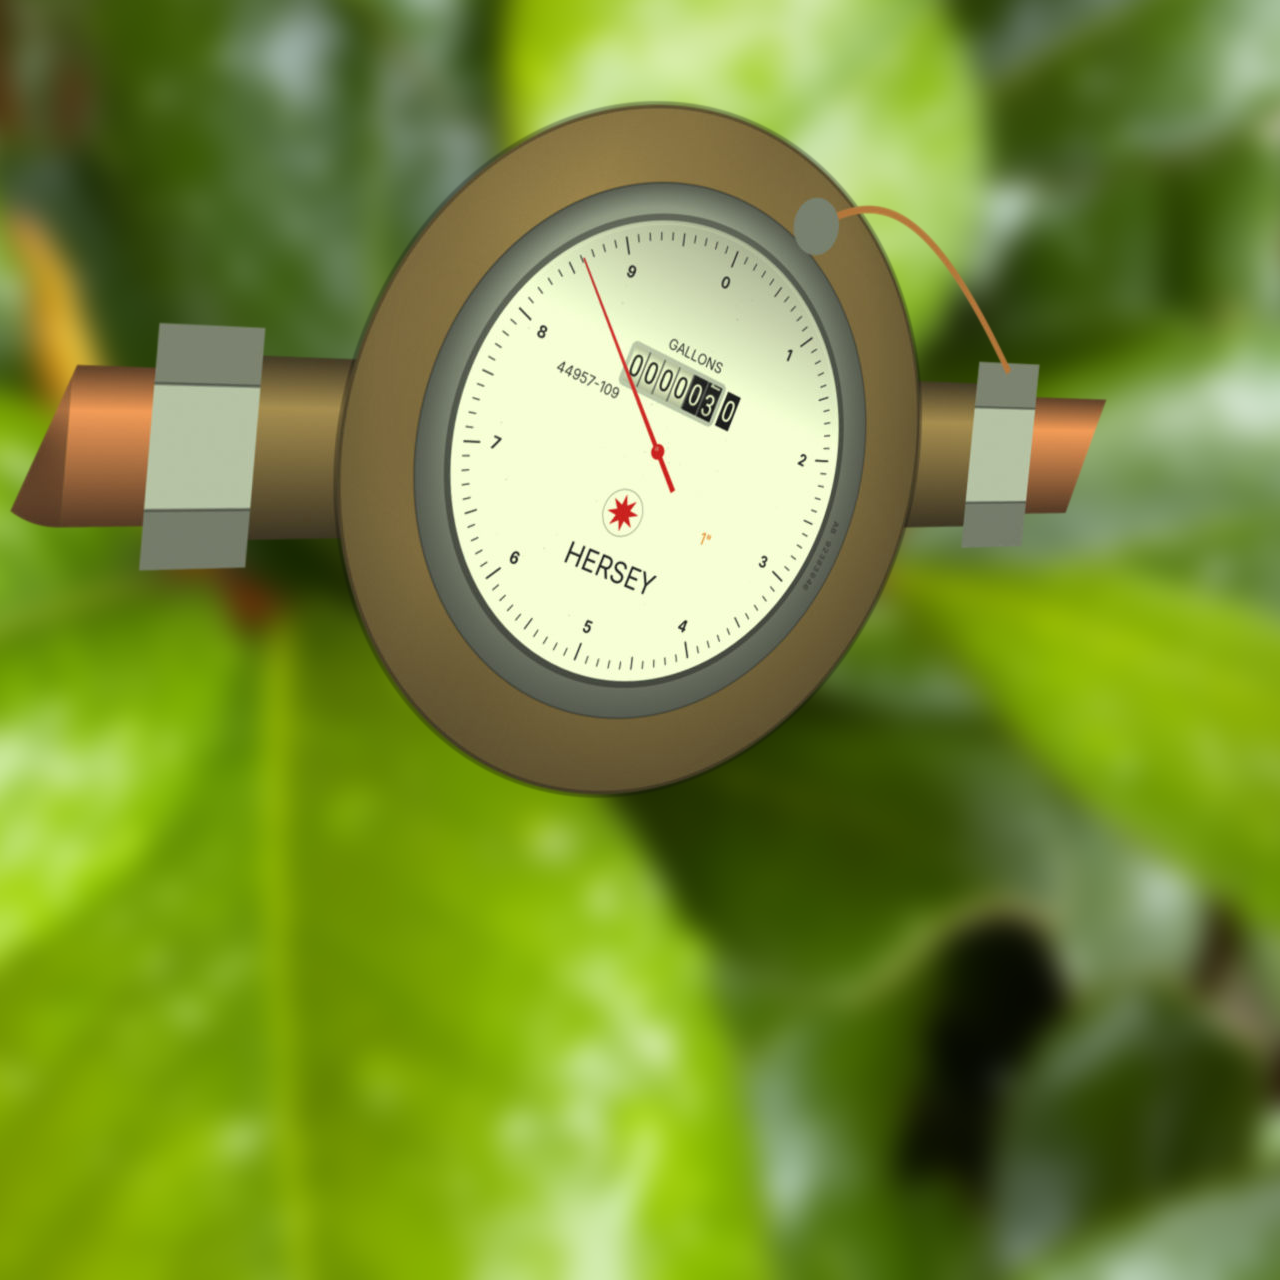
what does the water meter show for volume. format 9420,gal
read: 28.6,gal
